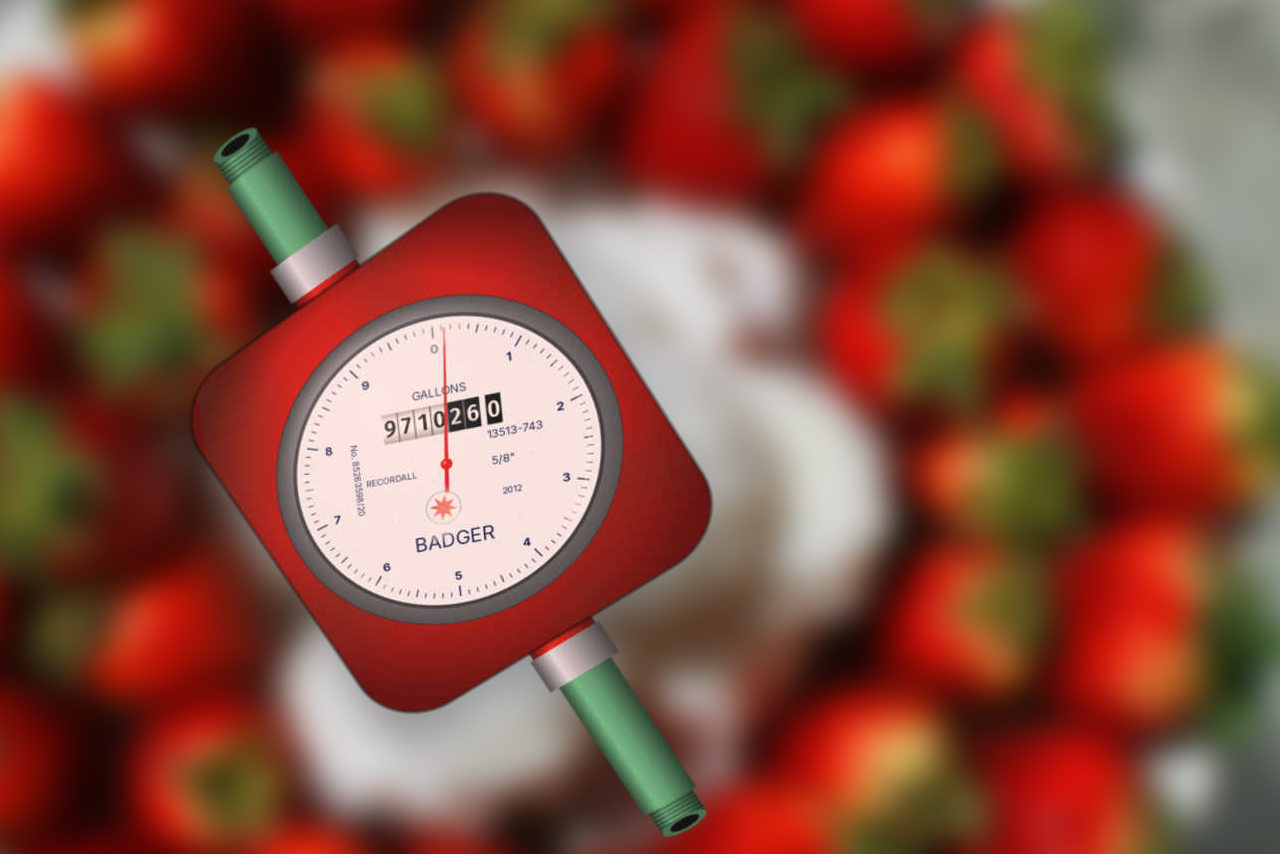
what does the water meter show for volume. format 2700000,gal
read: 9710260.1,gal
